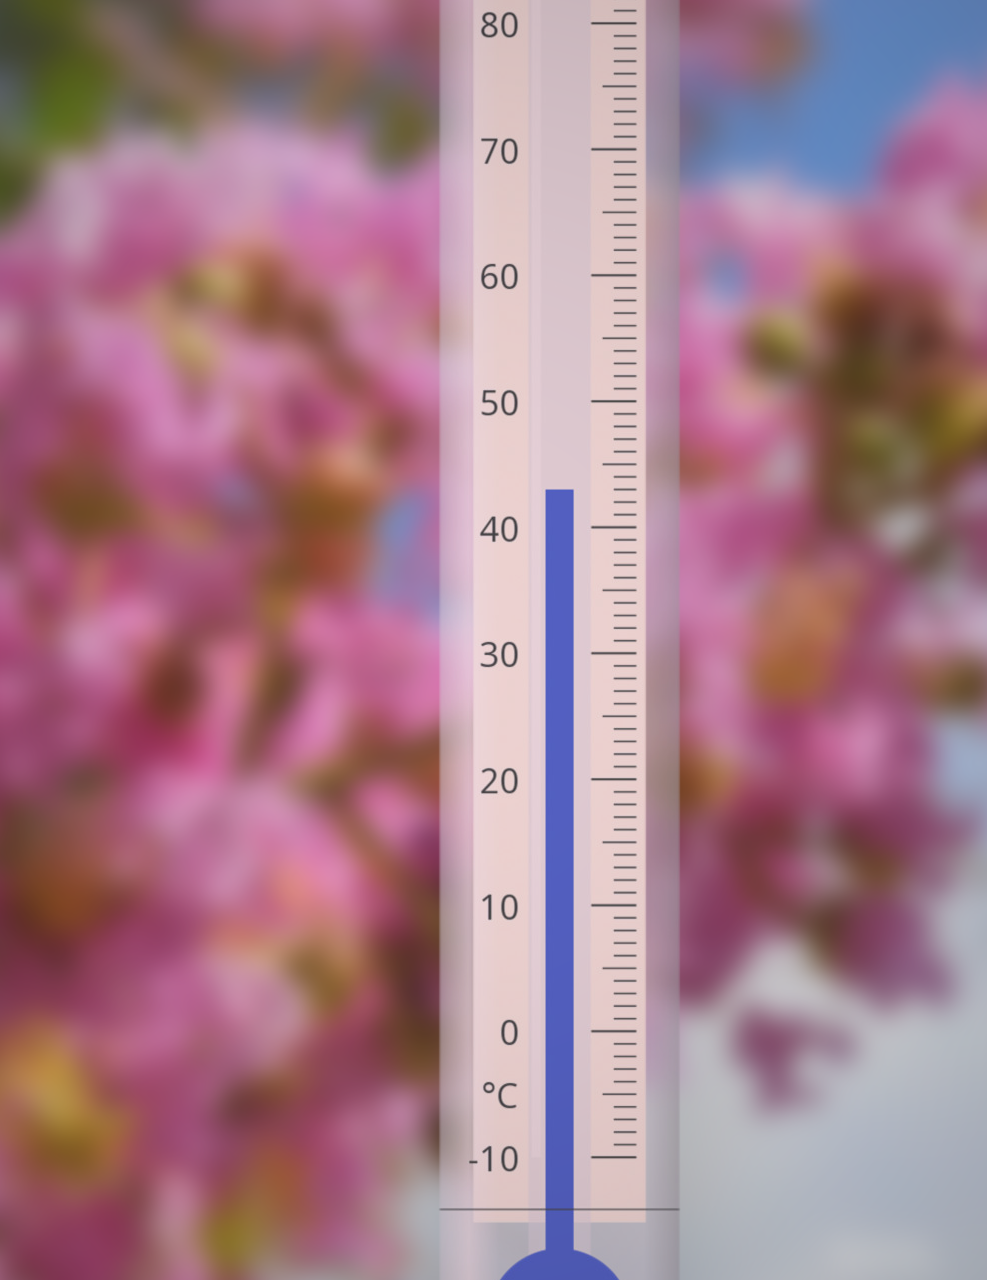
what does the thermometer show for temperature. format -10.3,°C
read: 43,°C
